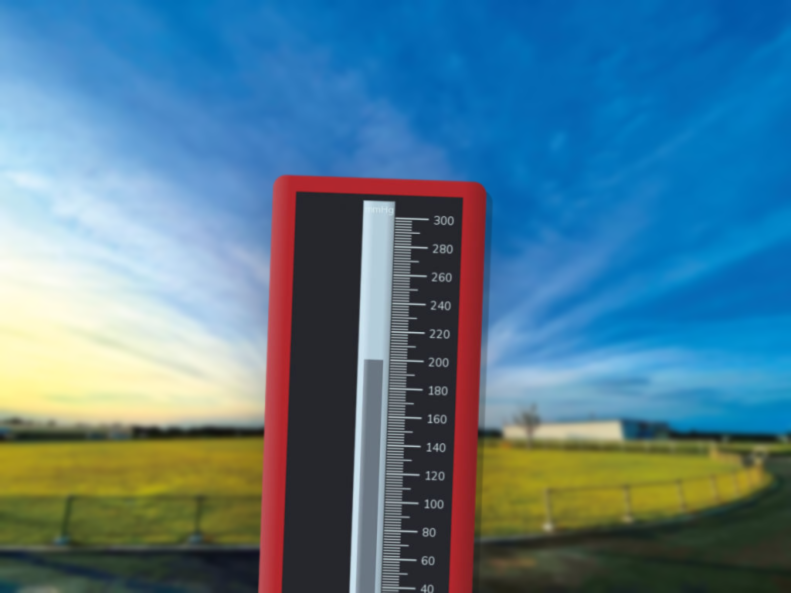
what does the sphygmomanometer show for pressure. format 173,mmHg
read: 200,mmHg
